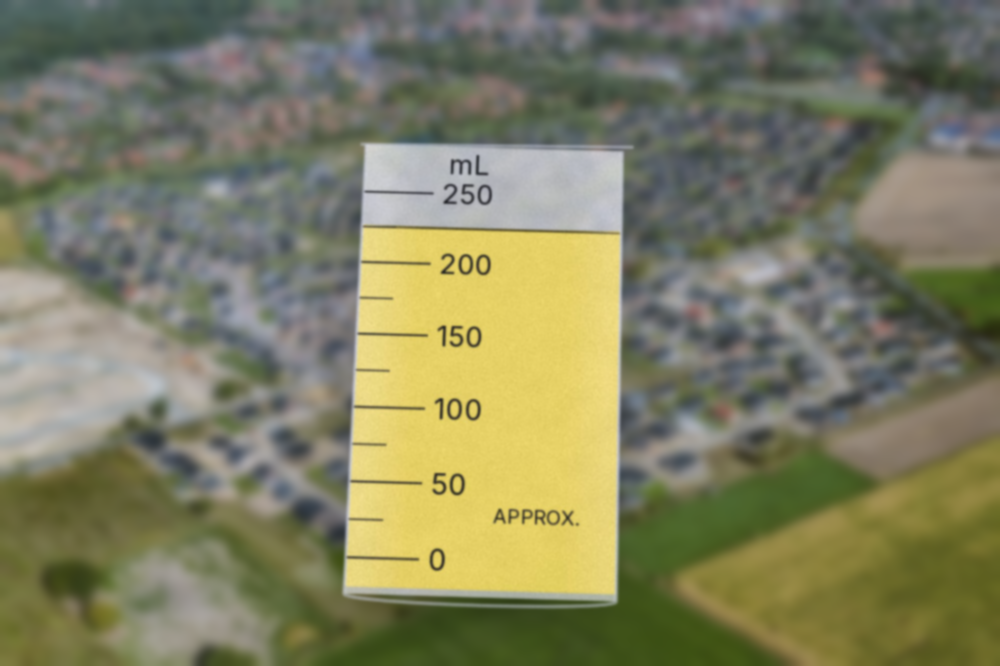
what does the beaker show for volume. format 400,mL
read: 225,mL
